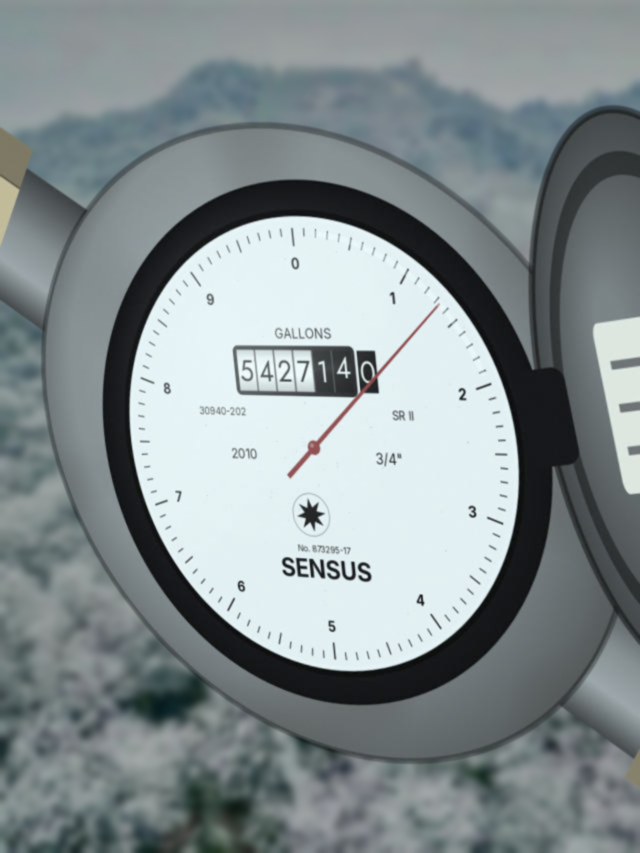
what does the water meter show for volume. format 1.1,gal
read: 5427141.3,gal
